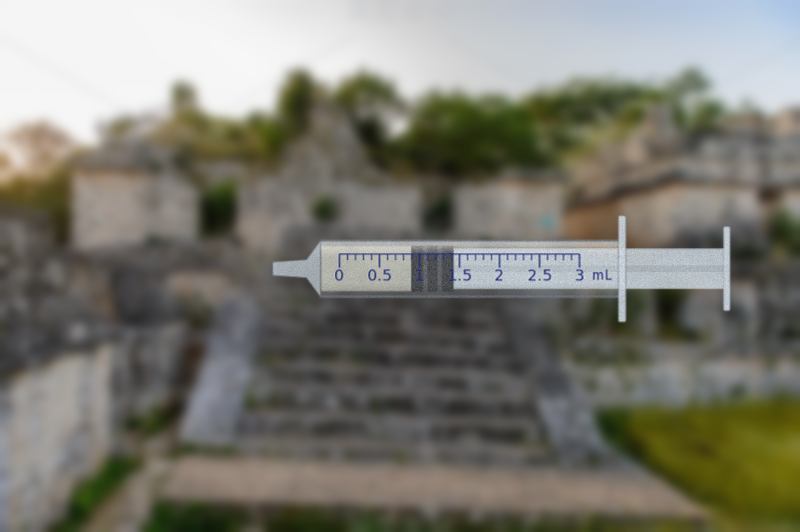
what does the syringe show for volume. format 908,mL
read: 0.9,mL
